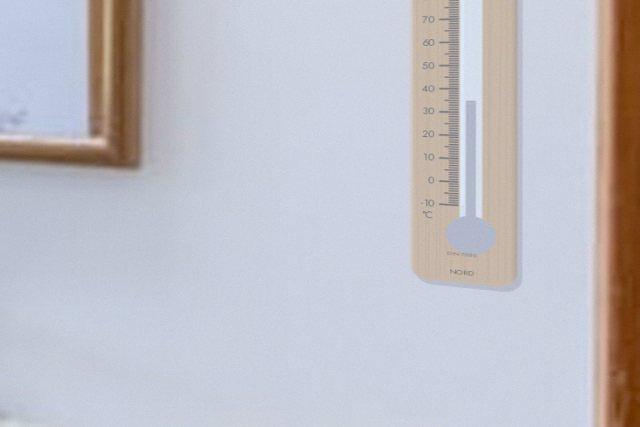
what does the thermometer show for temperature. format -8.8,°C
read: 35,°C
